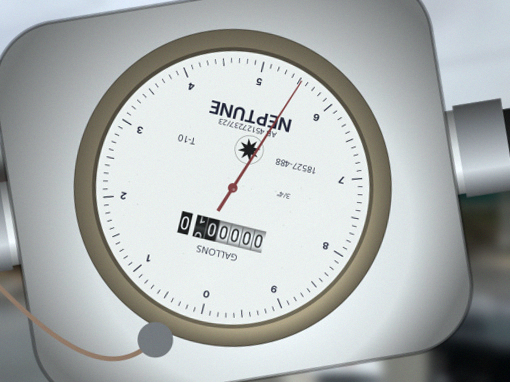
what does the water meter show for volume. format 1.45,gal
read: 5.5,gal
